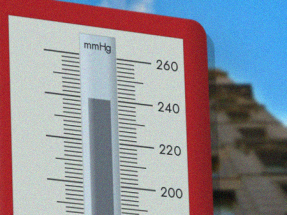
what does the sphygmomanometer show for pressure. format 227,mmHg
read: 240,mmHg
